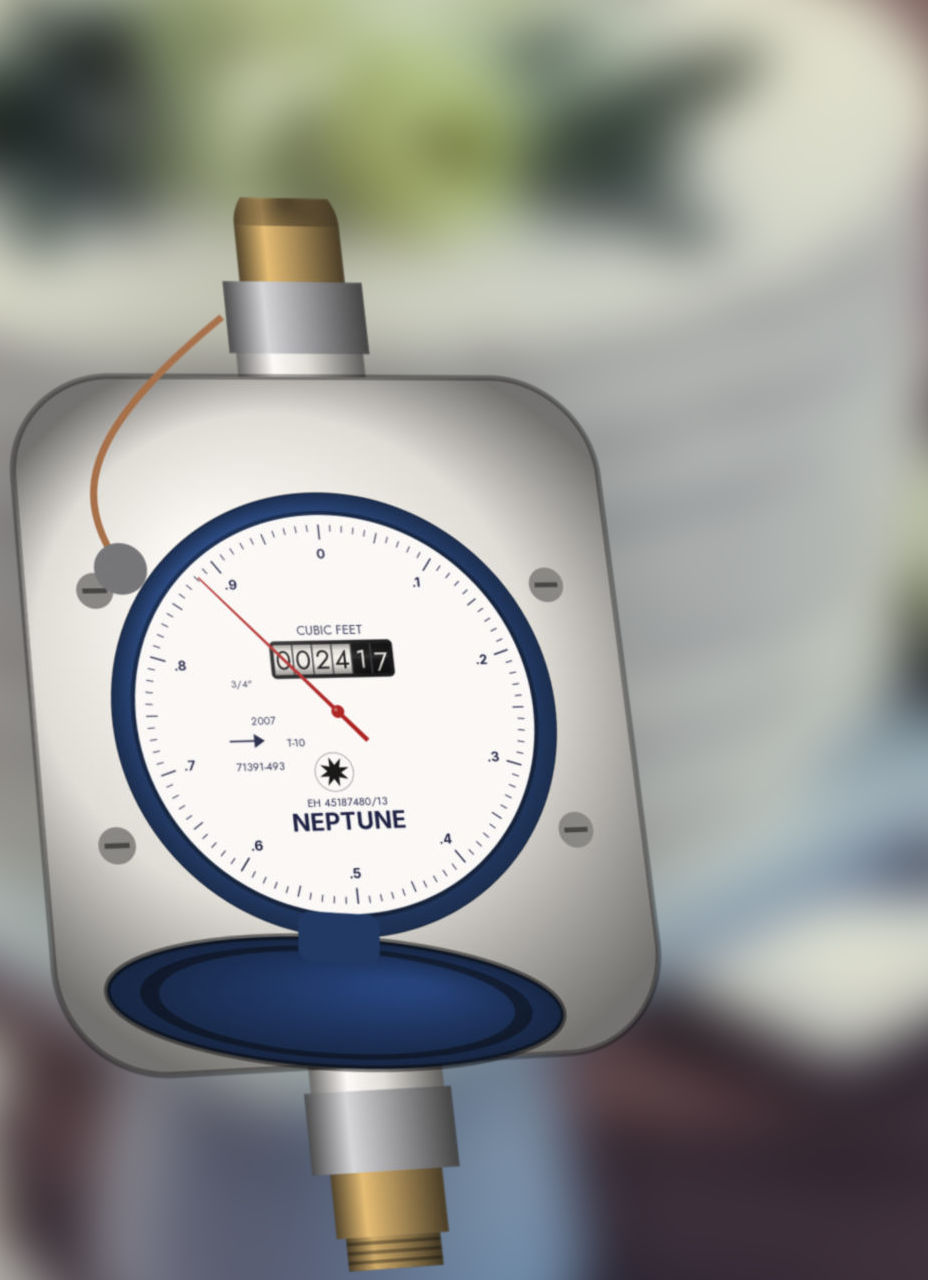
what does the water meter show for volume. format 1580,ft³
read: 2416.88,ft³
